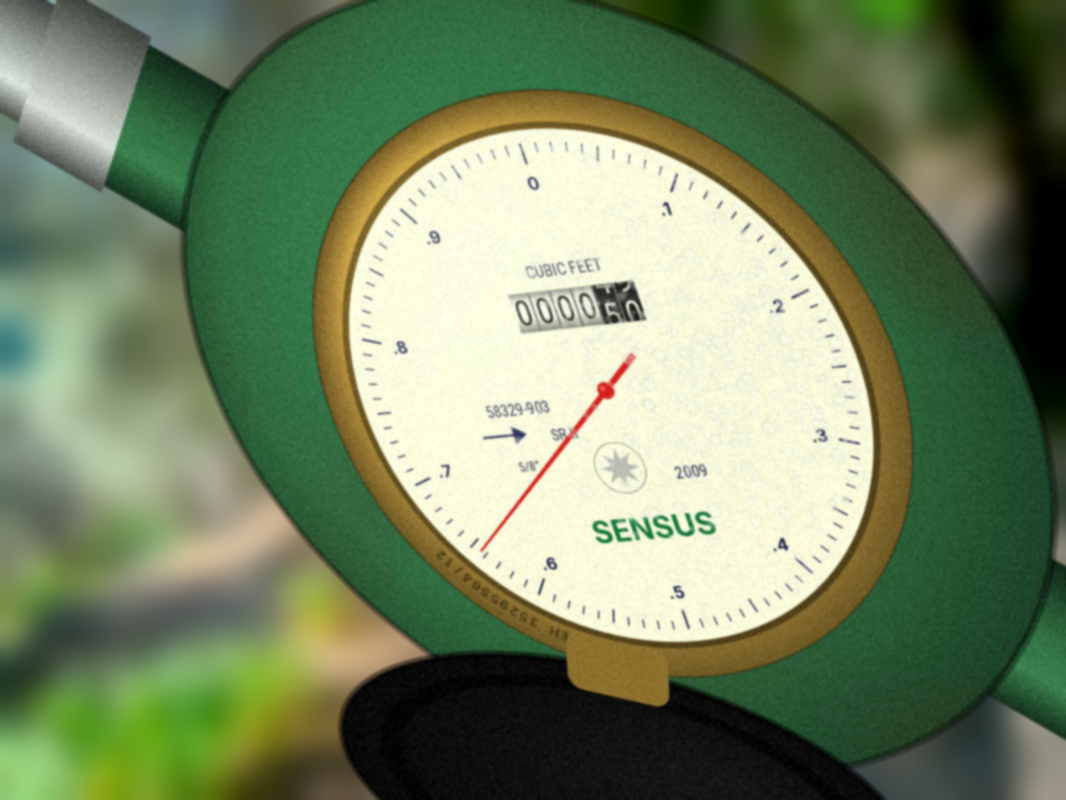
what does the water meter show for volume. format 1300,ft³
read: 49.64,ft³
